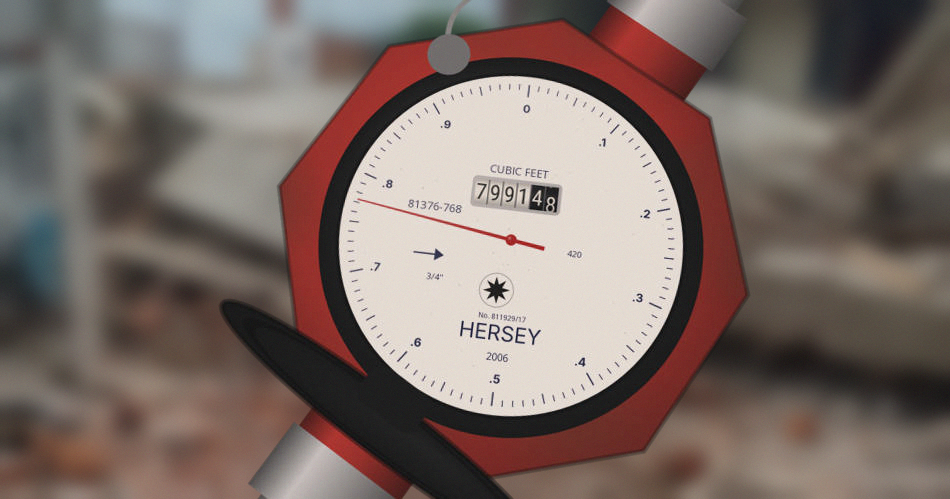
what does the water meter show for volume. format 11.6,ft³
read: 799147.77,ft³
